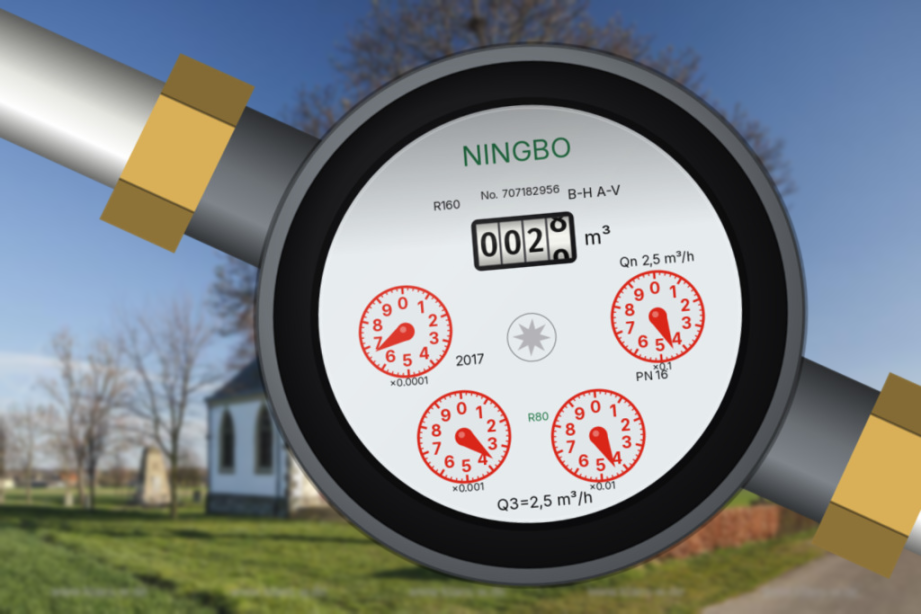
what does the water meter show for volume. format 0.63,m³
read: 28.4436,m³
